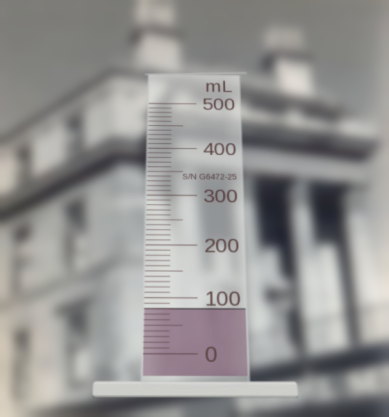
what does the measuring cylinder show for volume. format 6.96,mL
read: 80,mL
